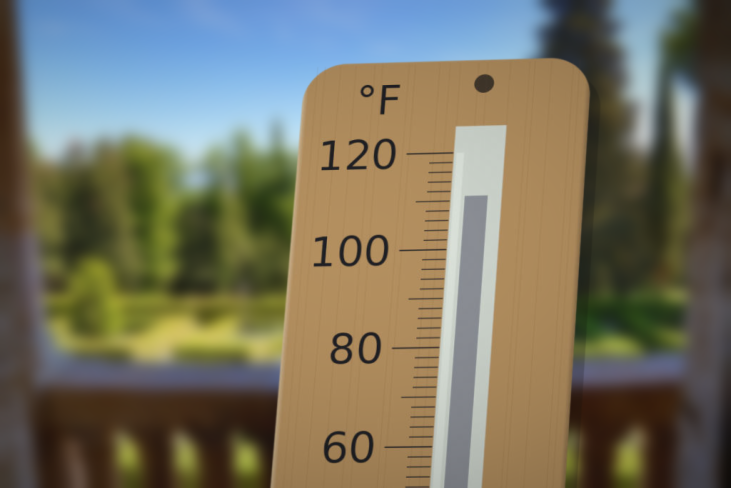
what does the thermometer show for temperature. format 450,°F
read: 111,°F
